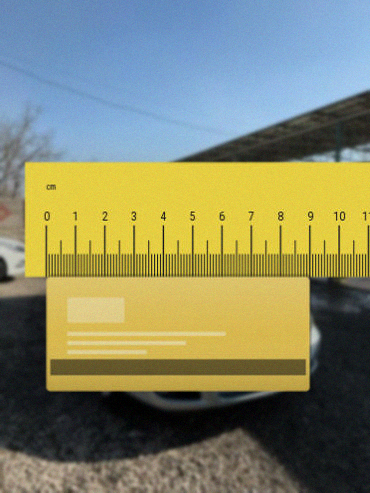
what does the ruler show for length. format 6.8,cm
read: 9,cm
